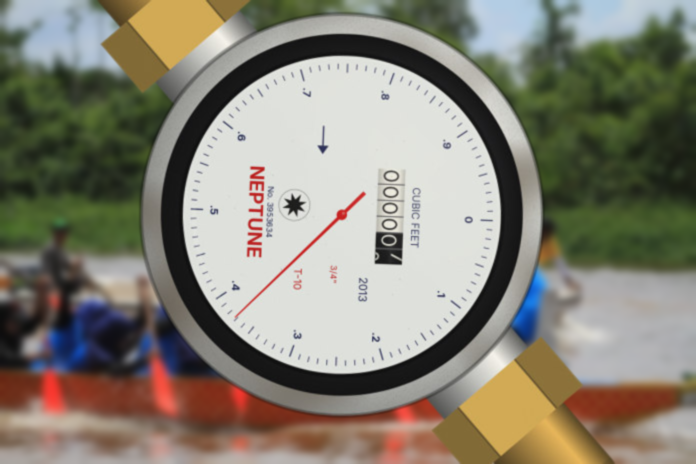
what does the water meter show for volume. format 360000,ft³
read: 7.37,ft³
